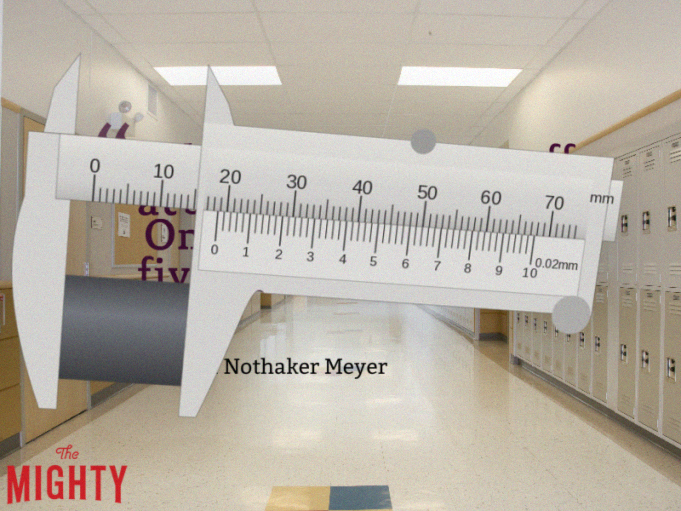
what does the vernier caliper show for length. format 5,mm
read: 18.6,mm
